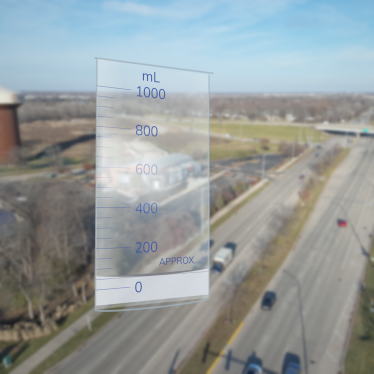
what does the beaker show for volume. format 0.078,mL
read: 50,mL
